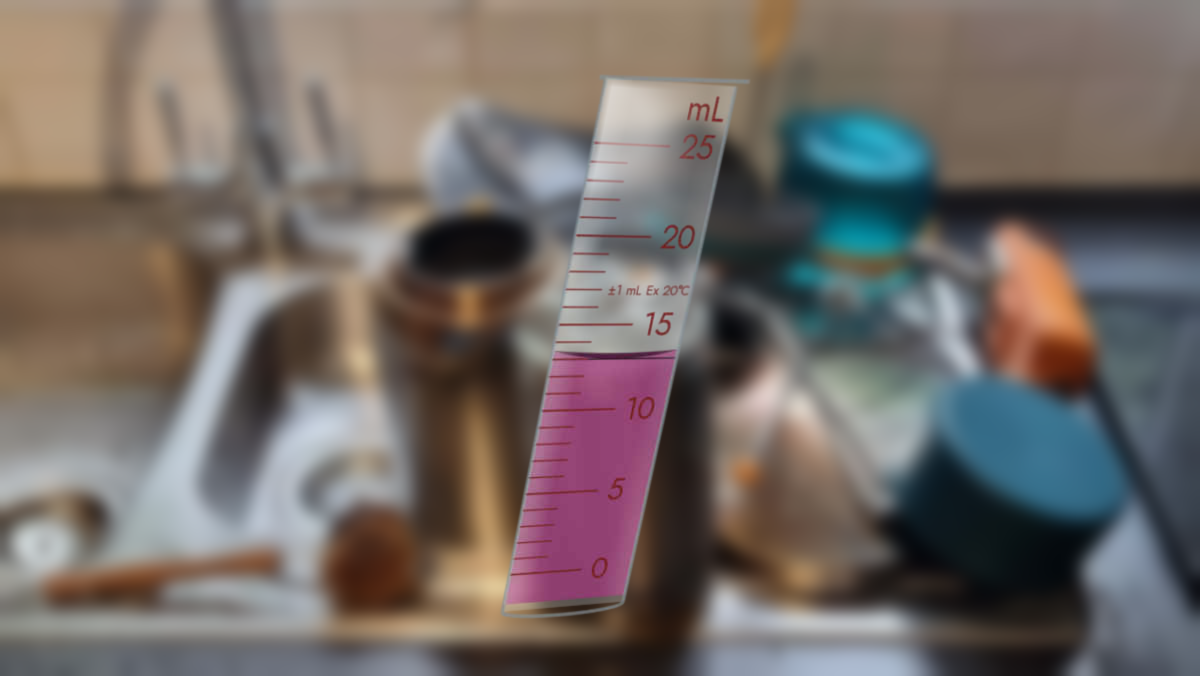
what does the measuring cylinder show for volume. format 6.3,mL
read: 13,mL
